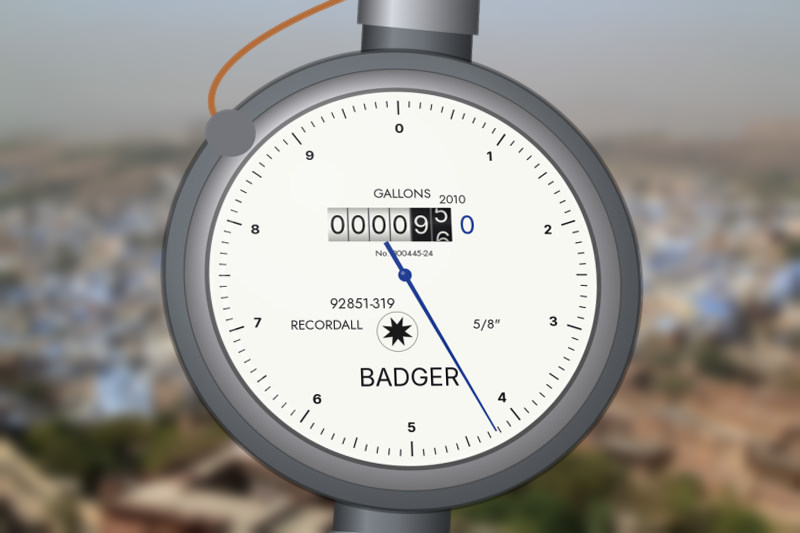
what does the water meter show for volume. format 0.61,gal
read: 954.2,gal
